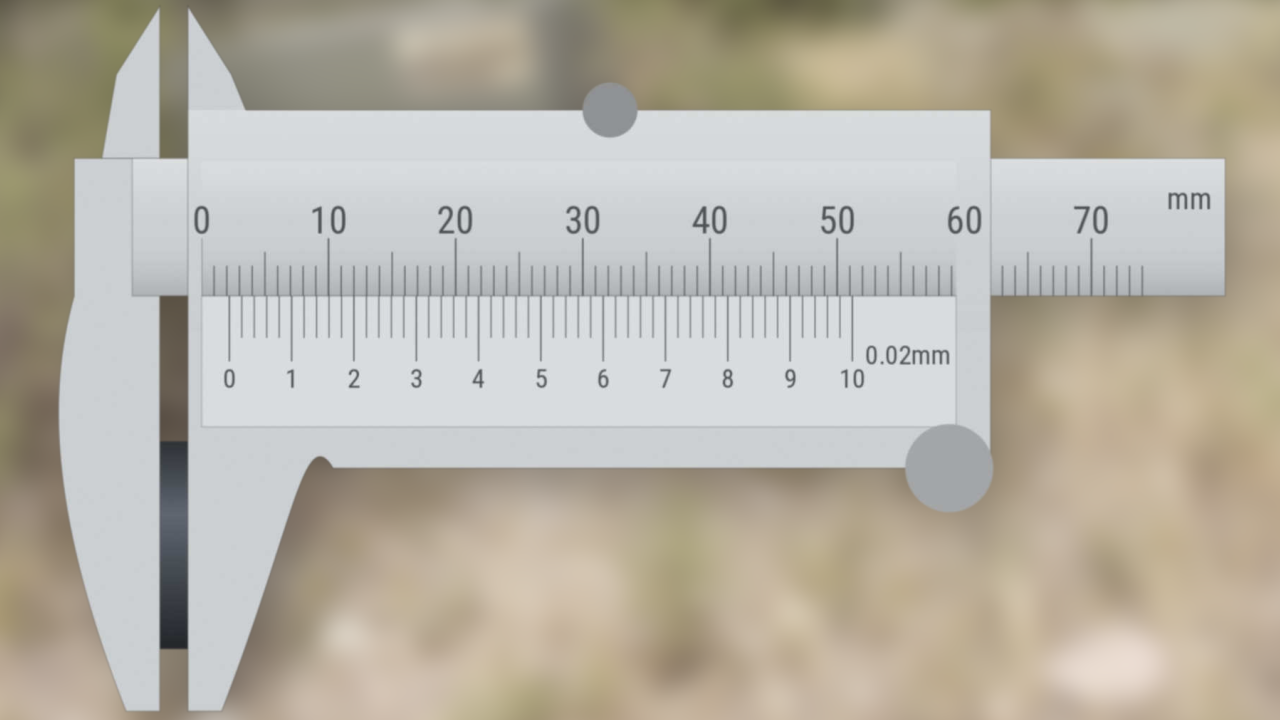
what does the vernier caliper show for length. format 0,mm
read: 2.2,mm
